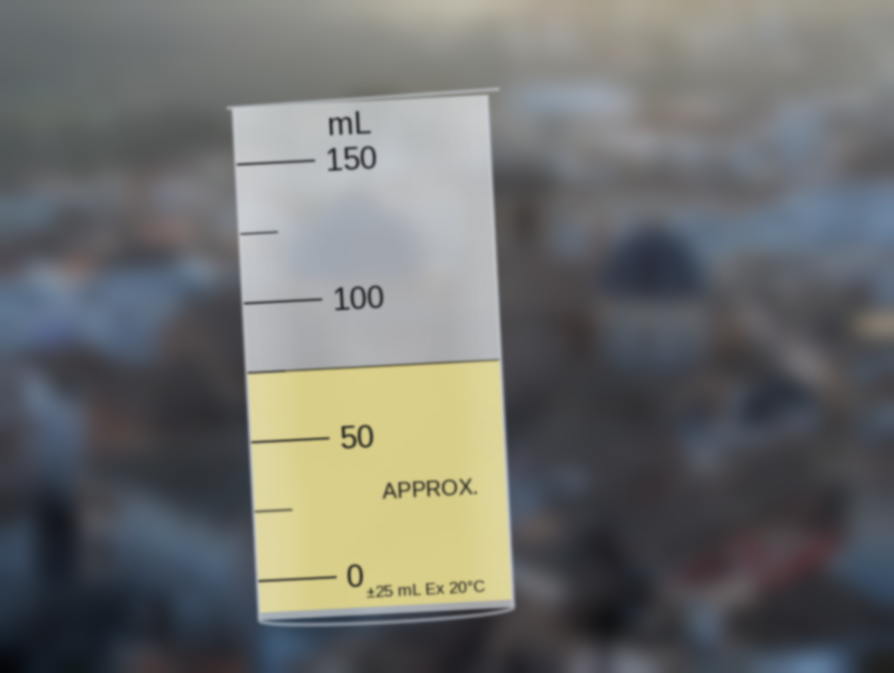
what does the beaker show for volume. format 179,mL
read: 75,mL
